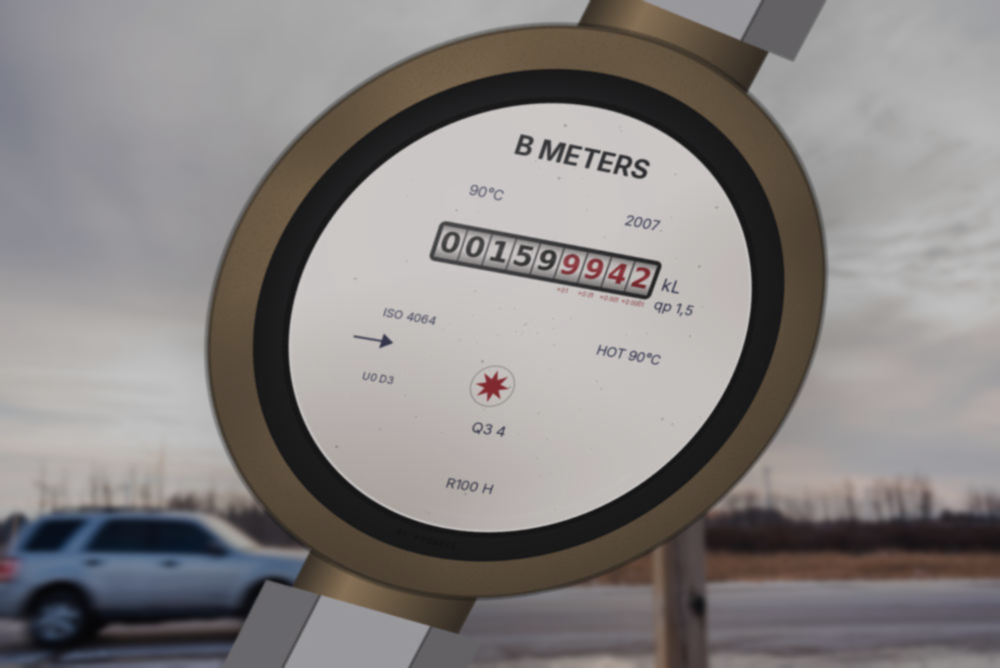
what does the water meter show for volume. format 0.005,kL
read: 159.9942,kL
